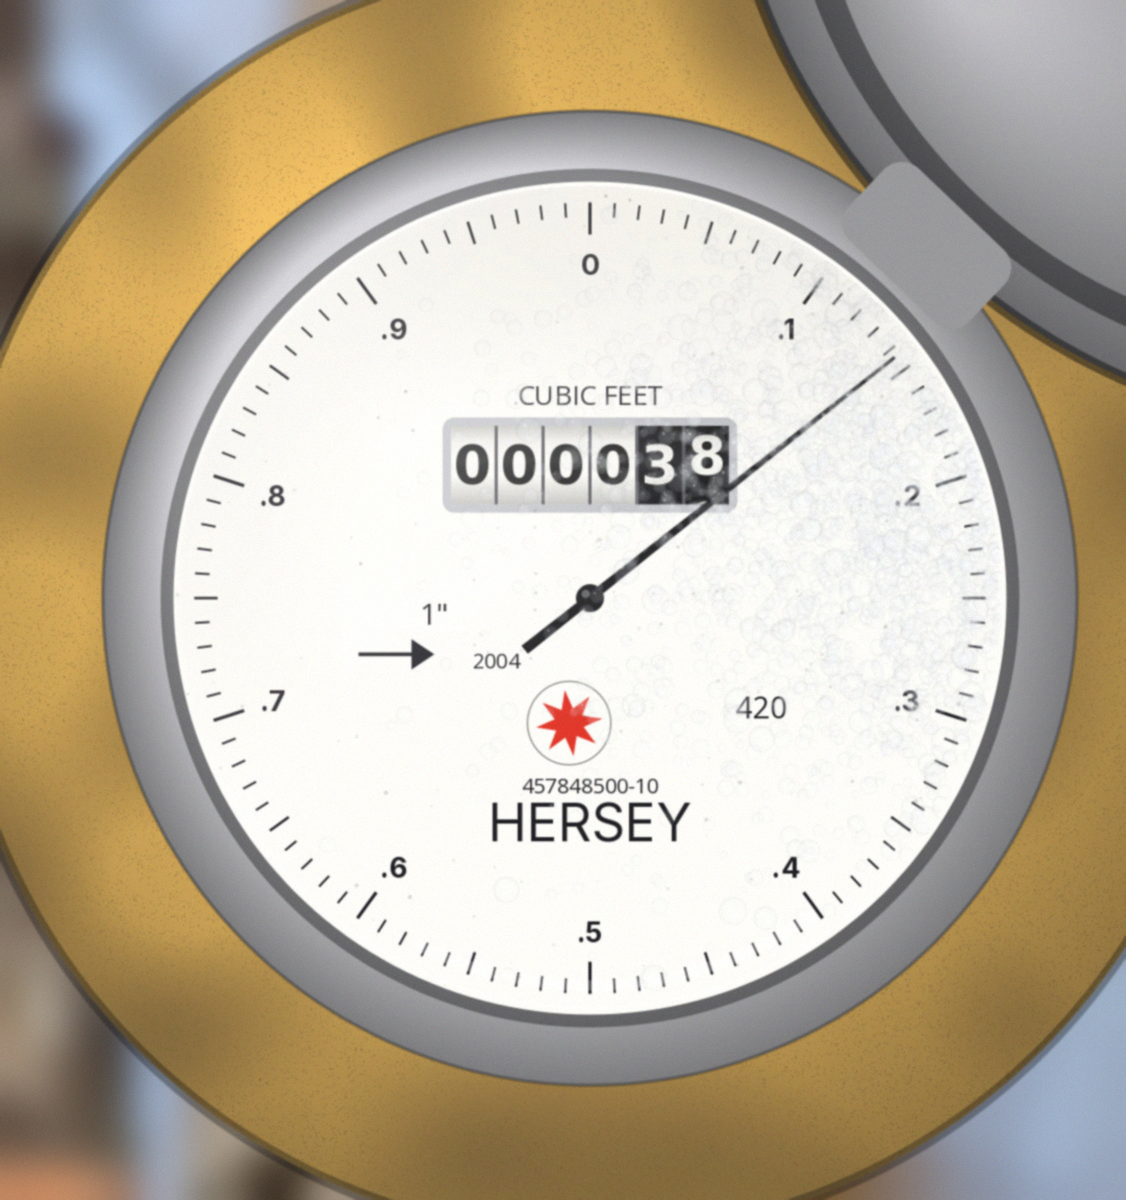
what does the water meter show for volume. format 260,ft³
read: 38.14,ft³
